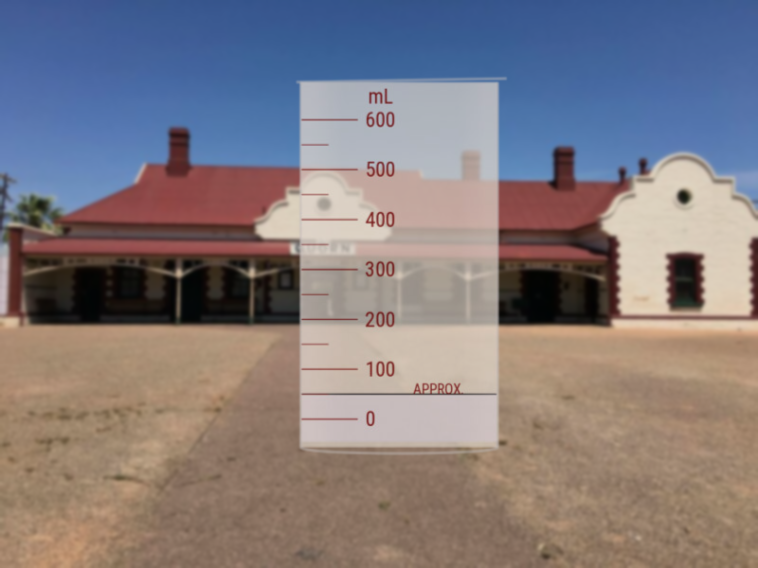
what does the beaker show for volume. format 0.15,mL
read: 50,mL
